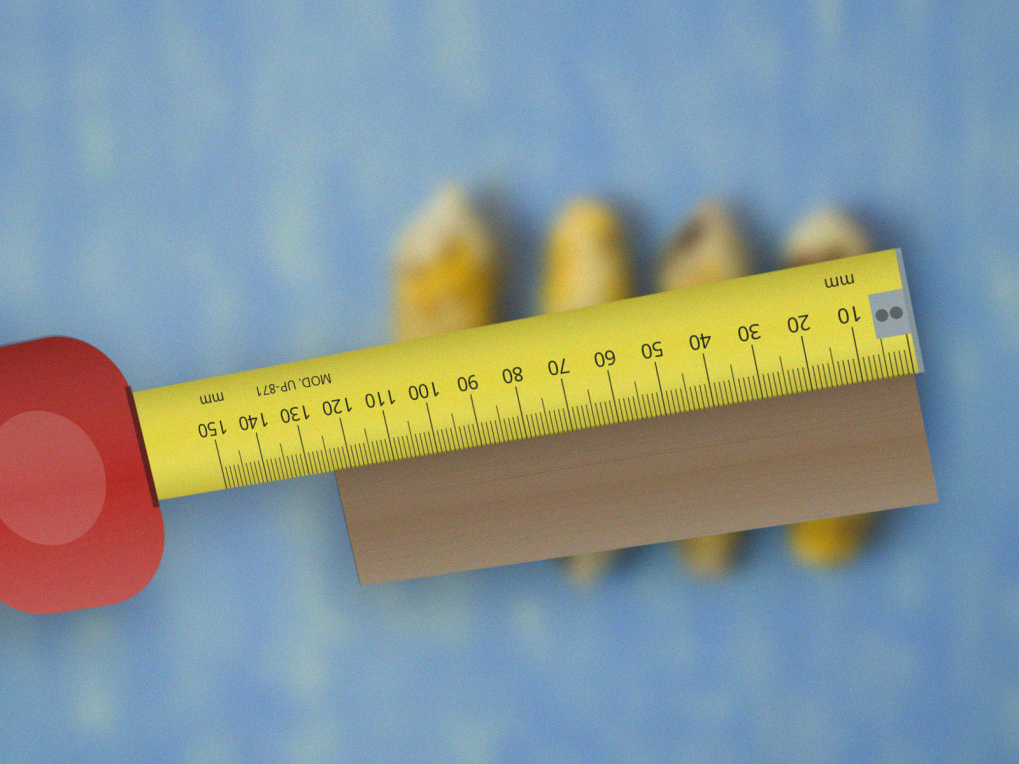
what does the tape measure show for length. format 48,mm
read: 124,mm
